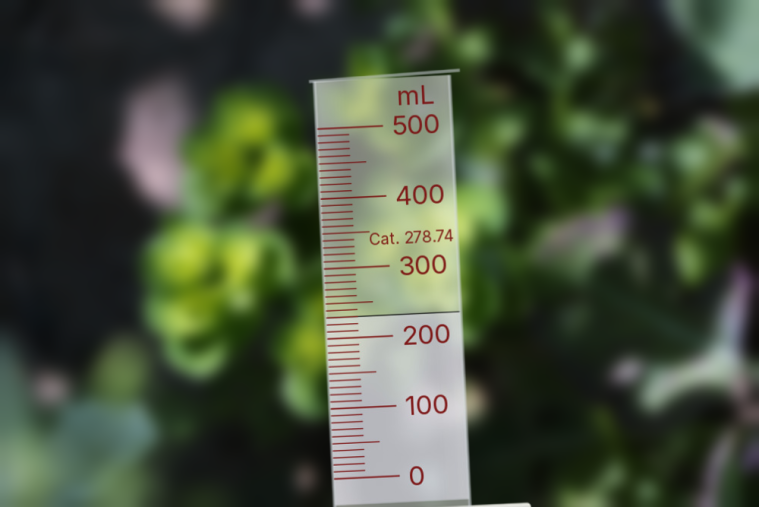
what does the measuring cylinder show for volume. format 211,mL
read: 230,mL
